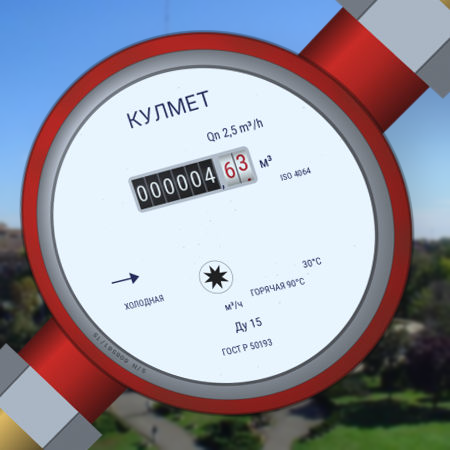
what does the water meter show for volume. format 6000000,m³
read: 4.63,m³
